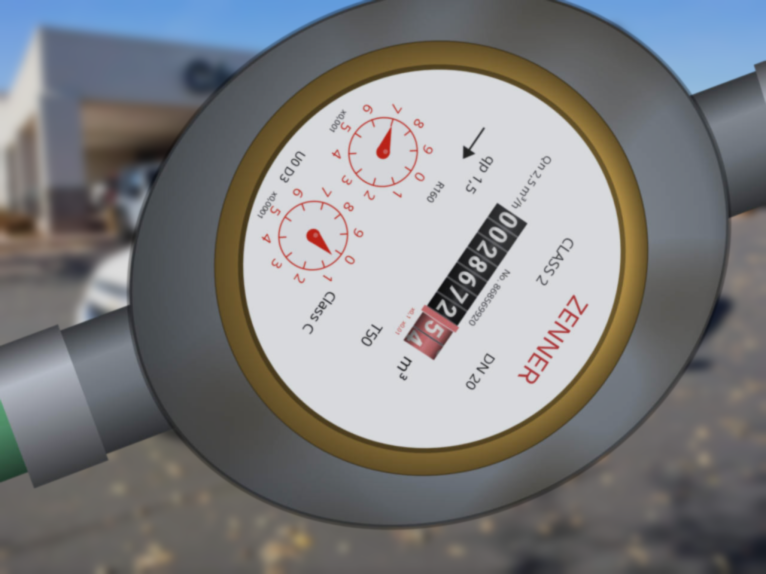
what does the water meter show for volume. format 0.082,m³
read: 28672.5370,m³
